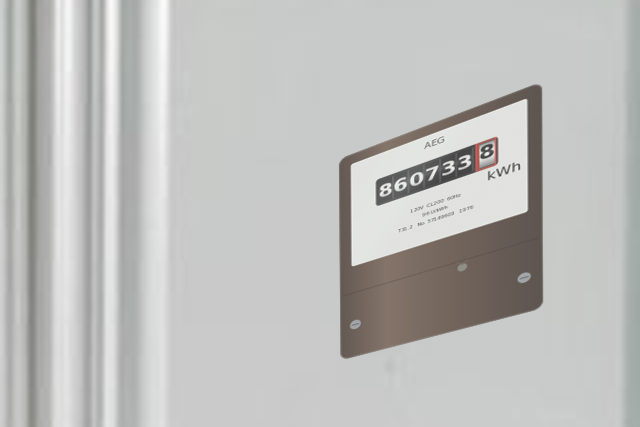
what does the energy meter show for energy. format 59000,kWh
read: 860733.8,kWh
